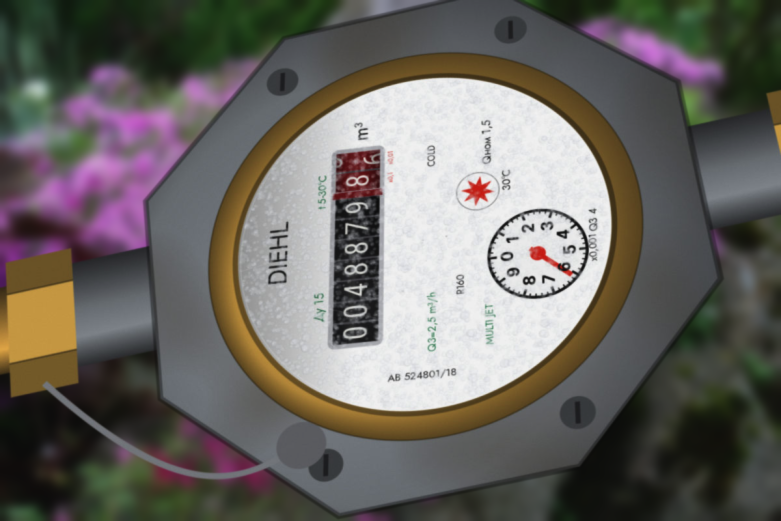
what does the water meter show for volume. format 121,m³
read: 48879.856,m³
